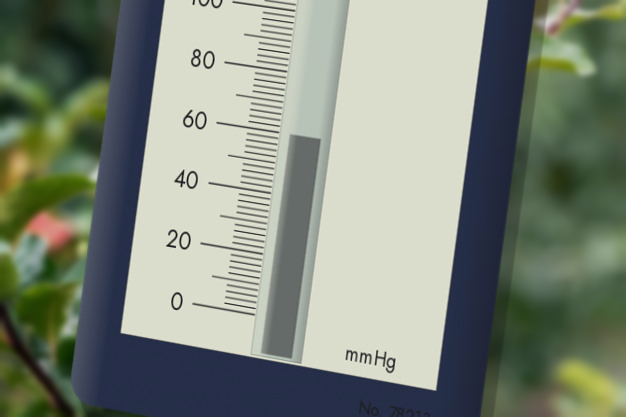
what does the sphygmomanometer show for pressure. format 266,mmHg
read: 60,mmHg
